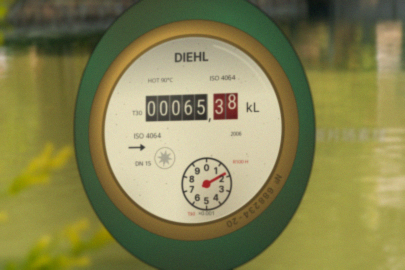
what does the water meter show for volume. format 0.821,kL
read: 65.381,kL
